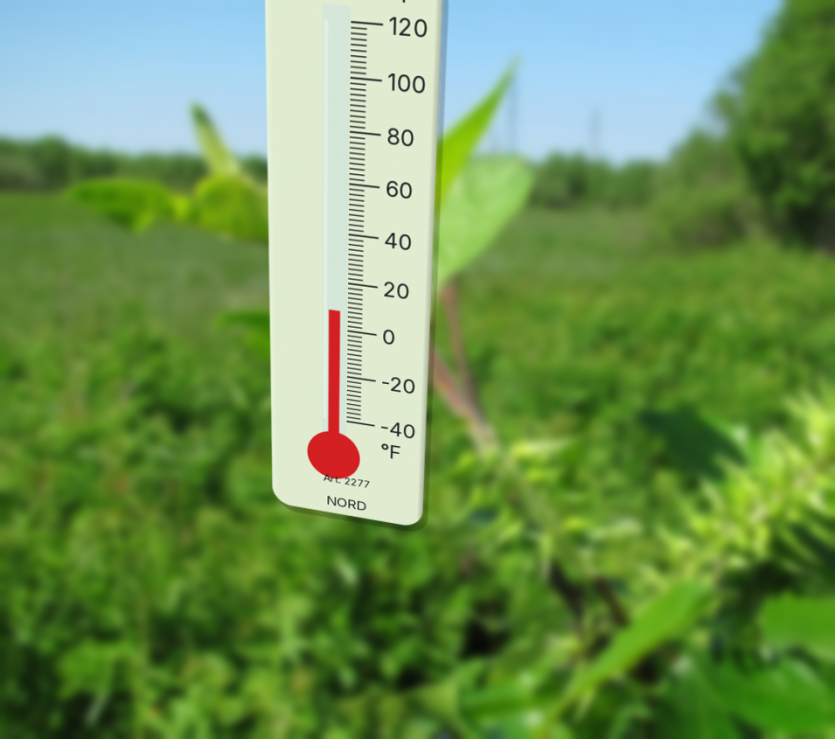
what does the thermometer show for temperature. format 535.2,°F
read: 8,°F
